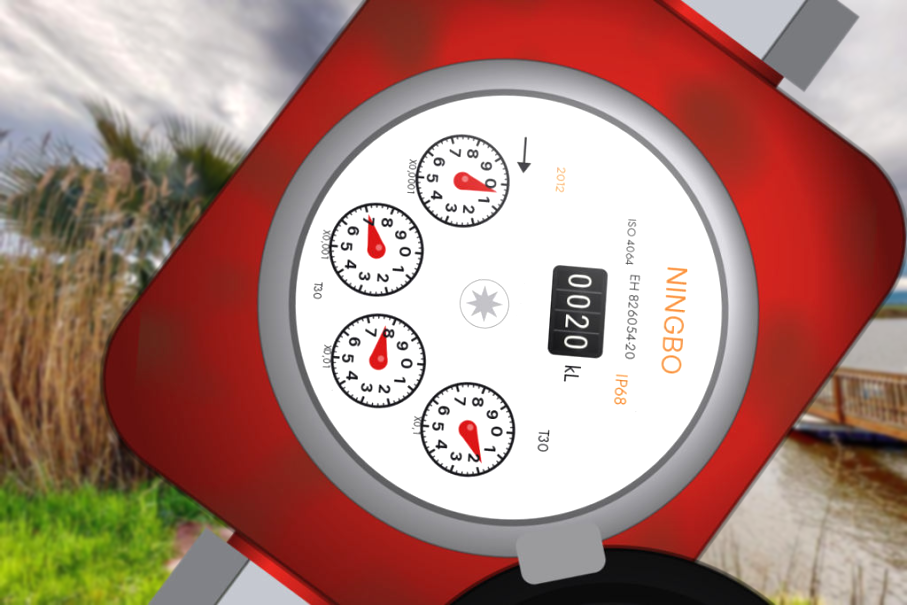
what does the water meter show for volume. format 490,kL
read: 20.1770,kL
